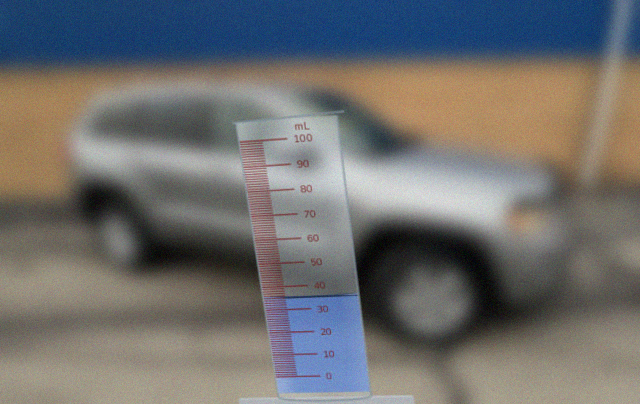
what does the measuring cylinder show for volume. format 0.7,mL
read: 35,mL
